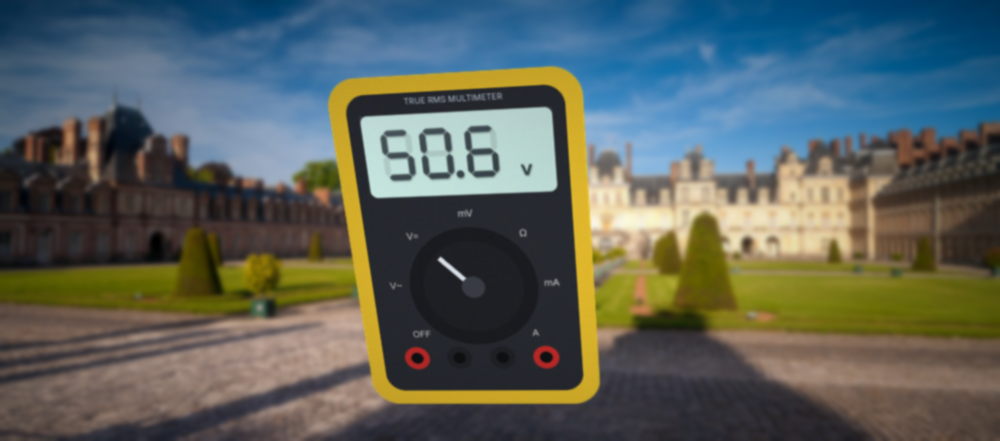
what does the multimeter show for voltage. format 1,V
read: 50.6,V
